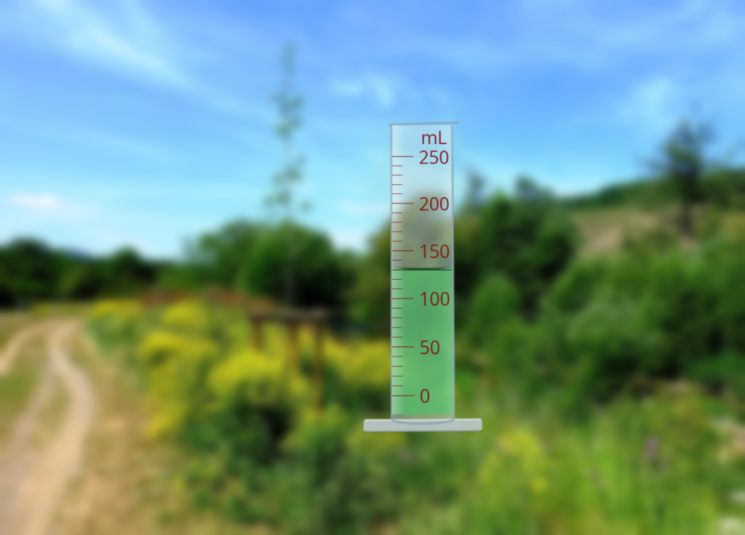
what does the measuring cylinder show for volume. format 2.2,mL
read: 130,mL
